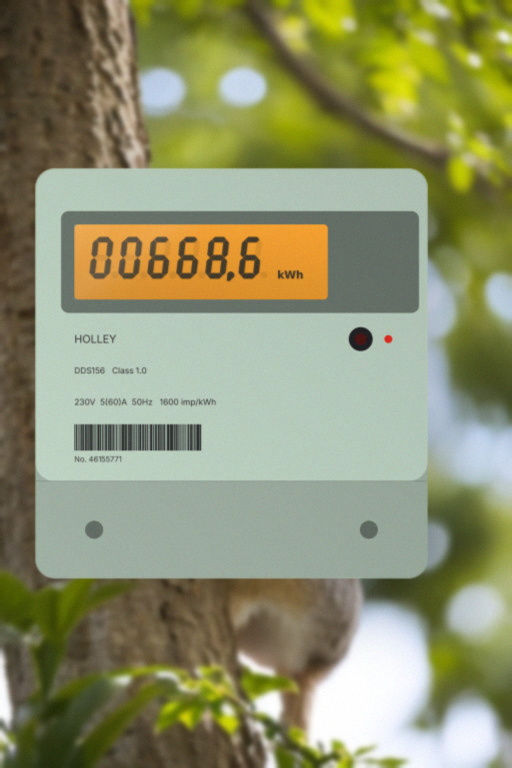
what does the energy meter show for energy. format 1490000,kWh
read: 668.6,kWh
